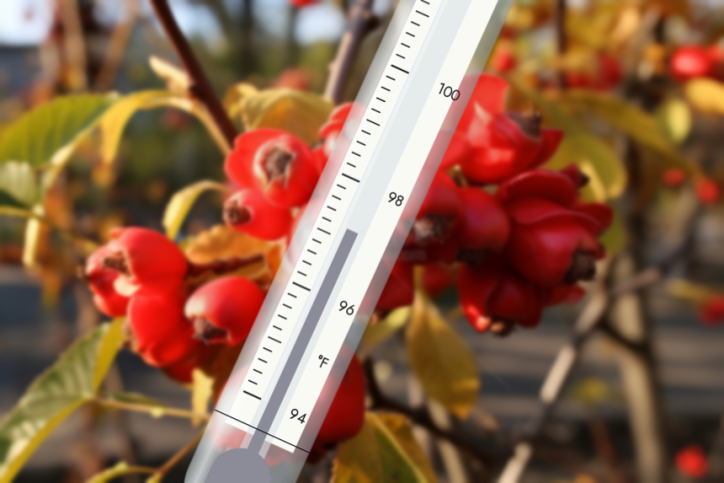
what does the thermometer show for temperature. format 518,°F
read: 97.2,°F
